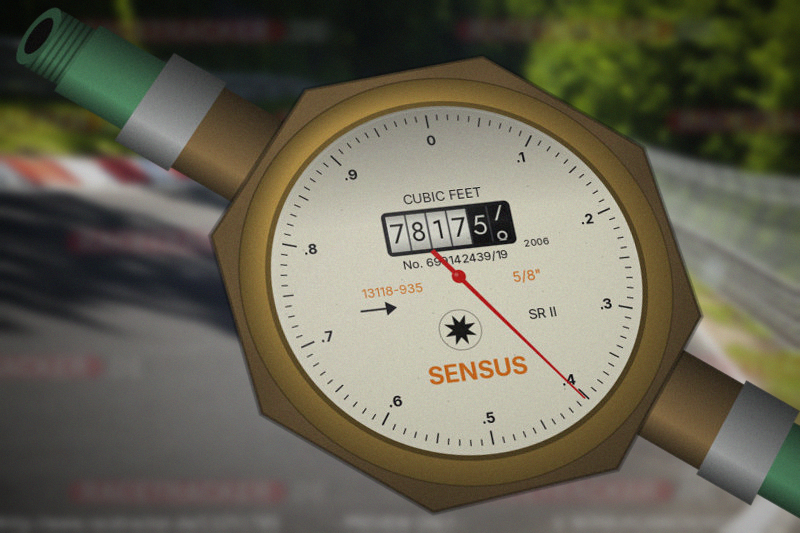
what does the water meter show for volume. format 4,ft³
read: 781757.40,ft³
